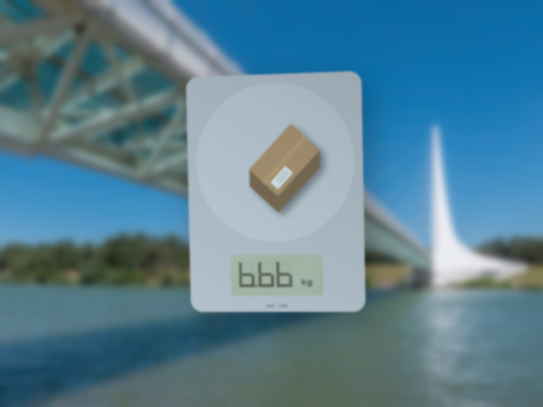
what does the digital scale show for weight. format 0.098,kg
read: 6.66,kg
